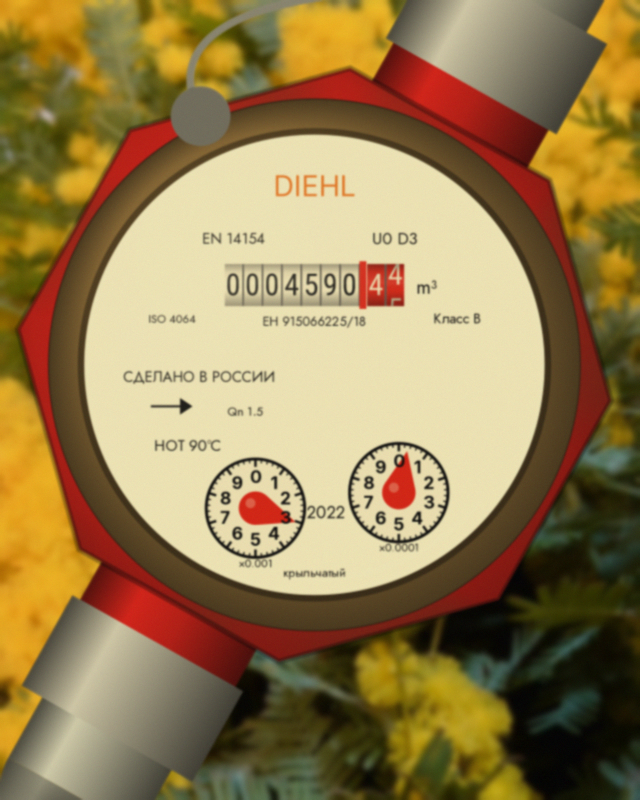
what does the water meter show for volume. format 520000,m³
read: 4590.4430,m³
